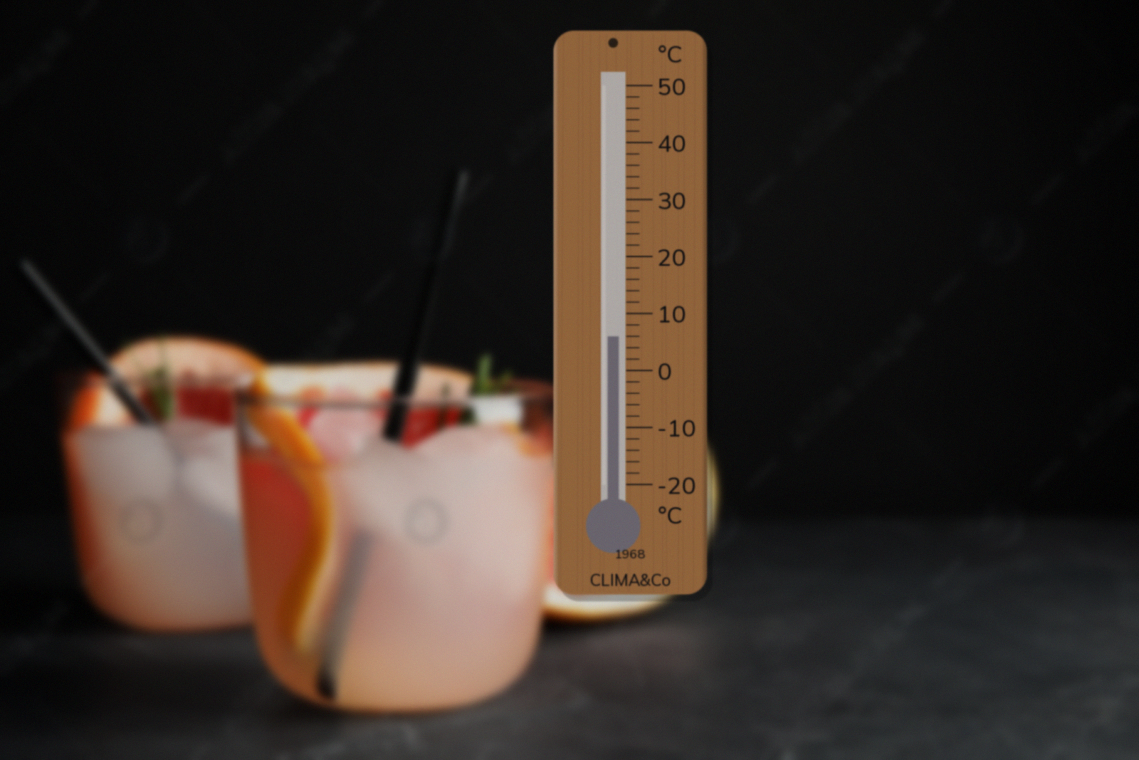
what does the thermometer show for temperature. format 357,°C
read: 6,°C
